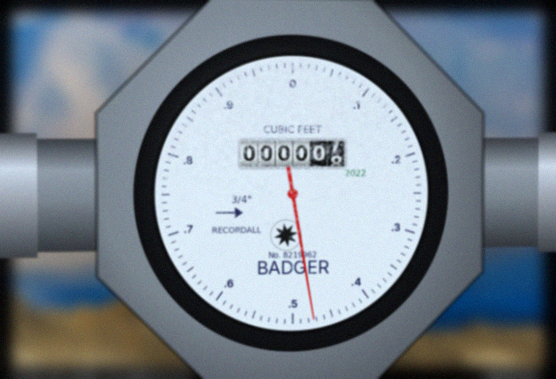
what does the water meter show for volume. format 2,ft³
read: 7.47,ft³
